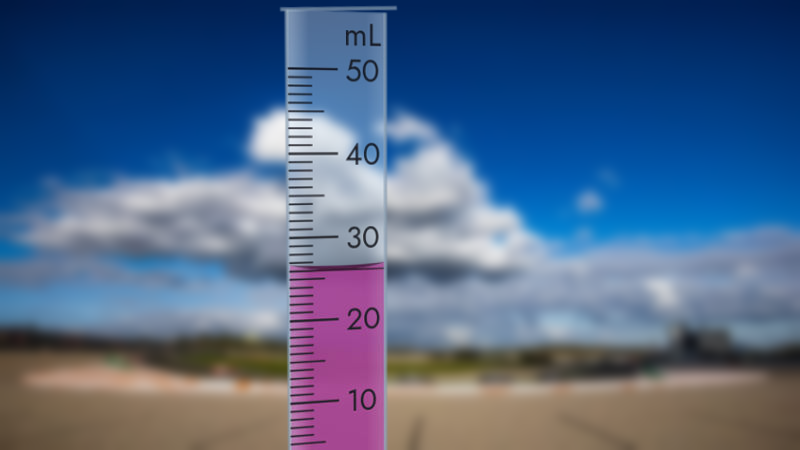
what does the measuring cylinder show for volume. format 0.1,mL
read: 26,mL
